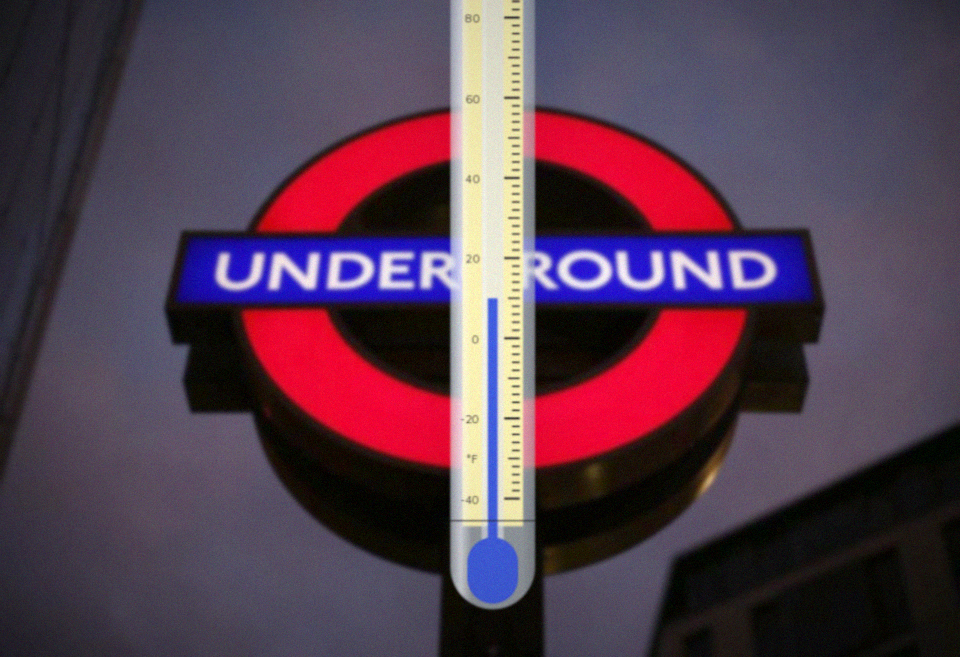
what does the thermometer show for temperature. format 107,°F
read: 10,°F
